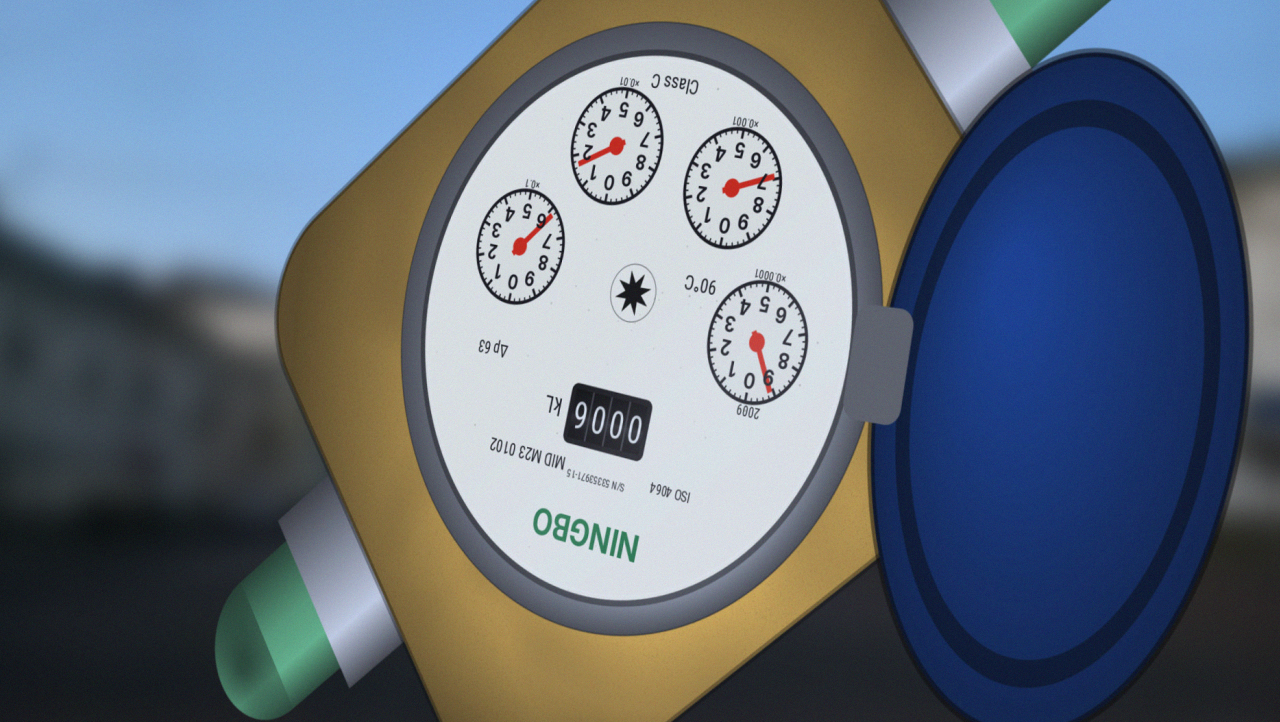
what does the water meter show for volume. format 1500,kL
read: 6.6169,kL
